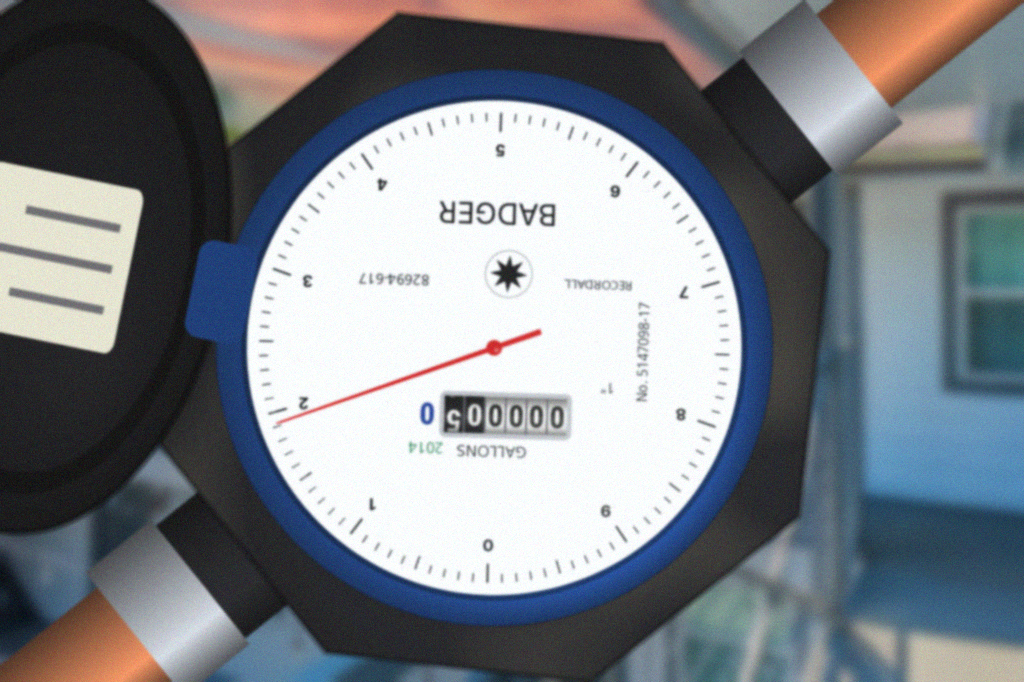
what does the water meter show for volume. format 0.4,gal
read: 51.9,gal
